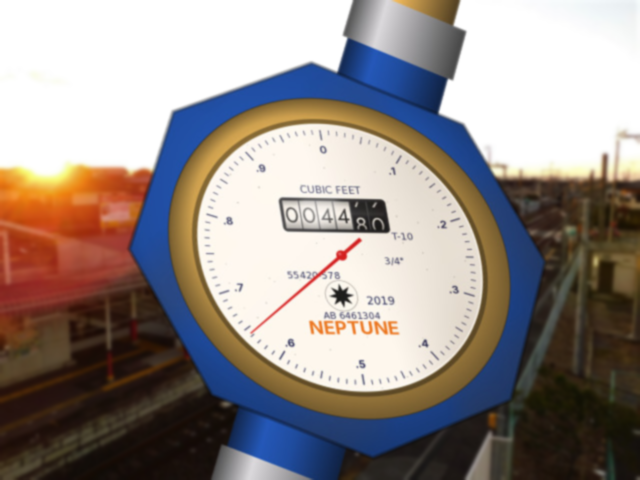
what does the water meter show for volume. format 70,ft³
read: 4479.64,ft³
